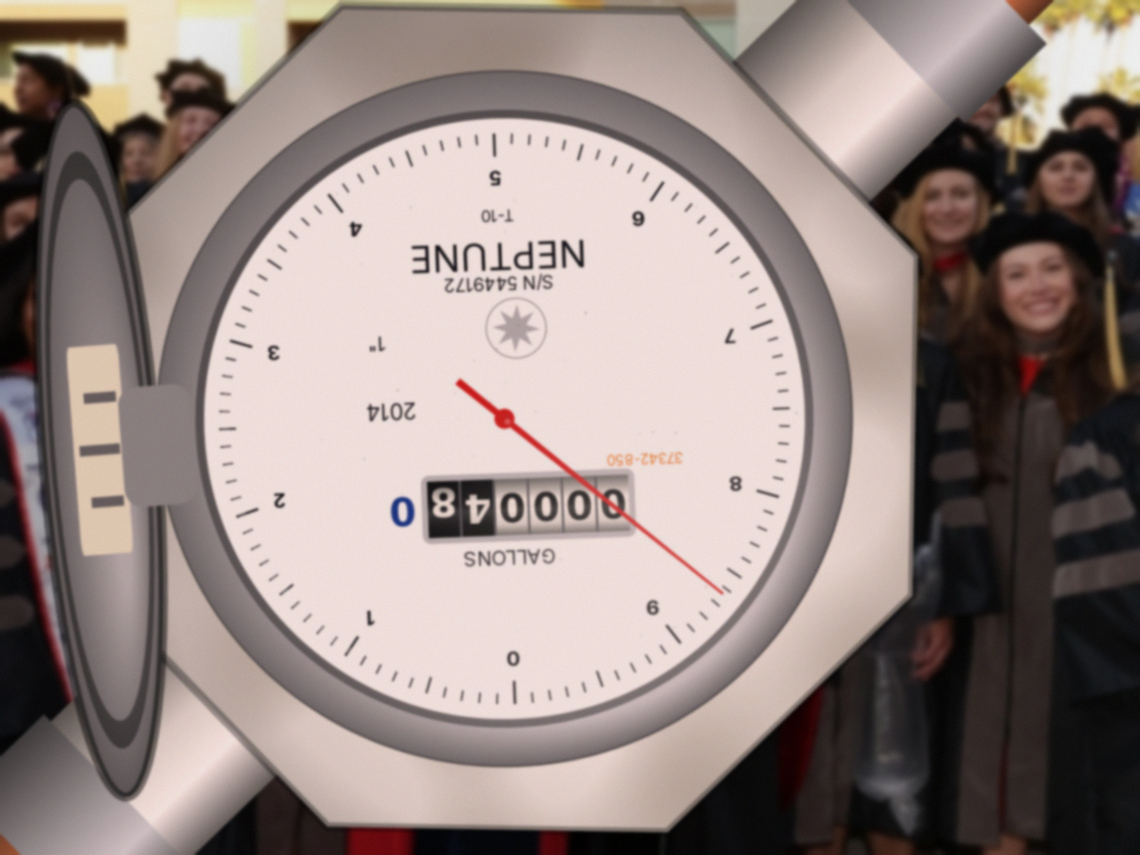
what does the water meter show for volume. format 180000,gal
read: 478.6,gal
